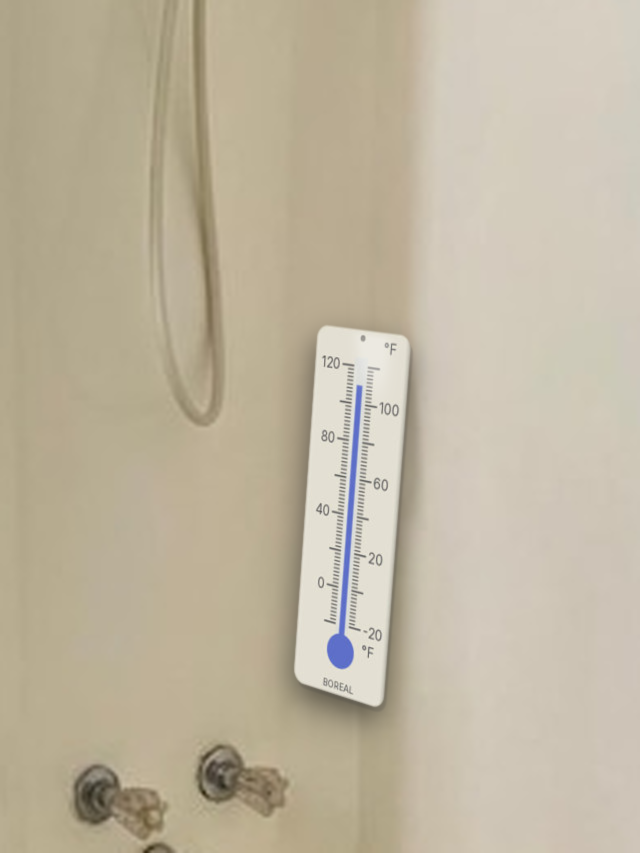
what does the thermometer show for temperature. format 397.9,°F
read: 110,°F
